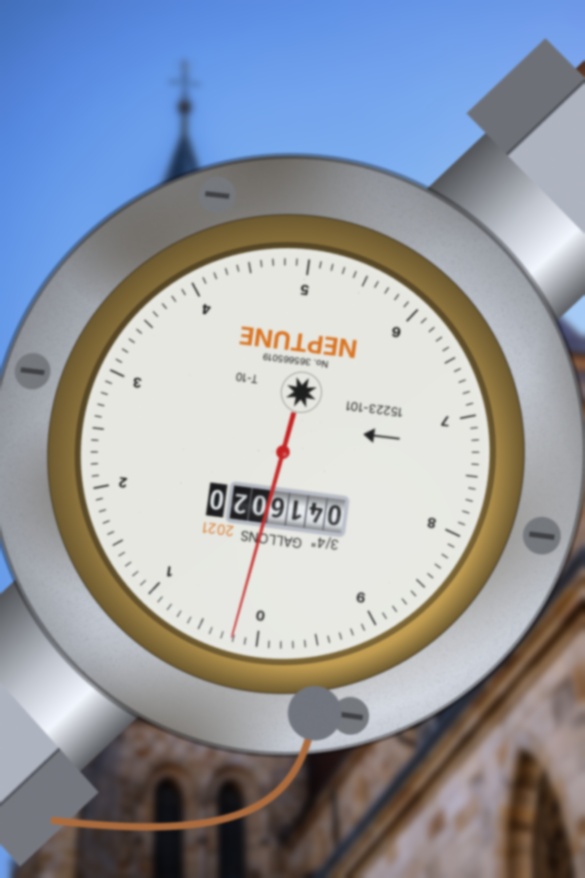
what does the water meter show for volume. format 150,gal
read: 416020.2,gal
